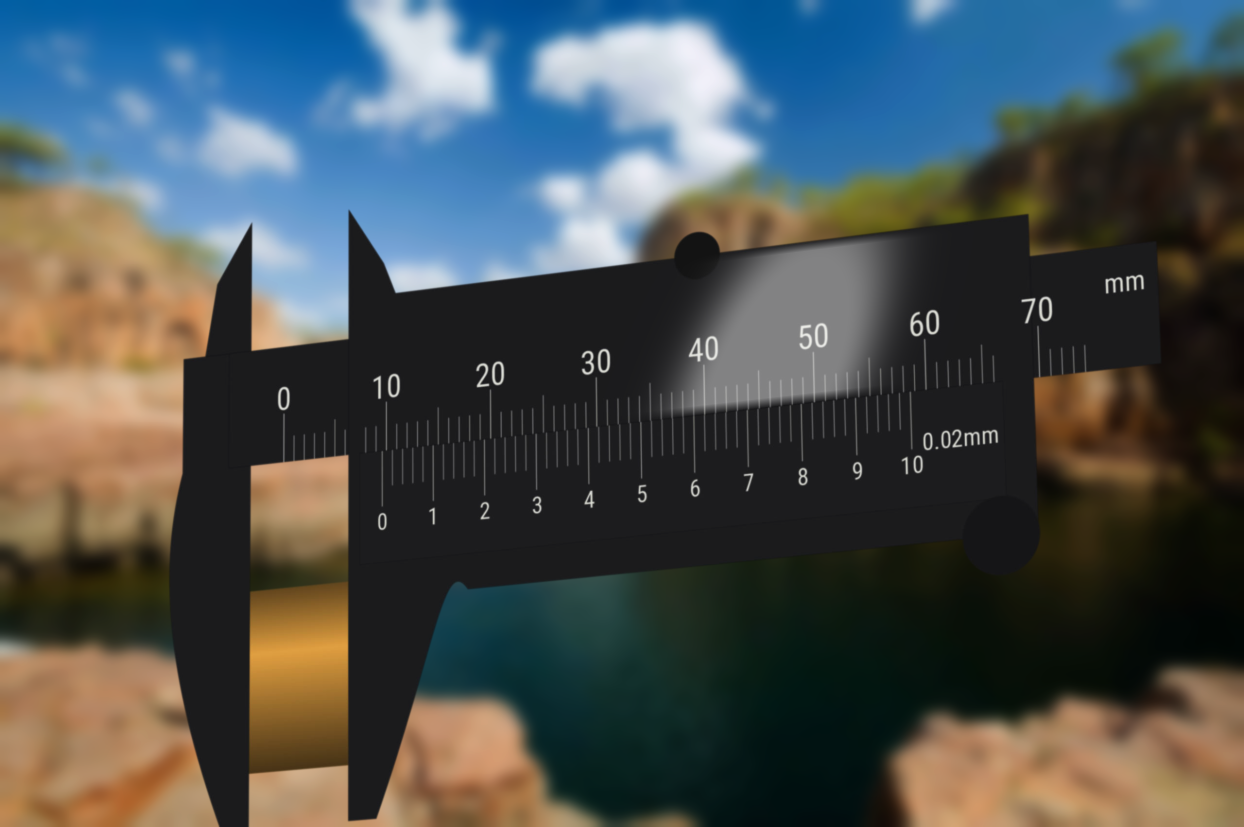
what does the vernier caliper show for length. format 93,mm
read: 9.6,mm
